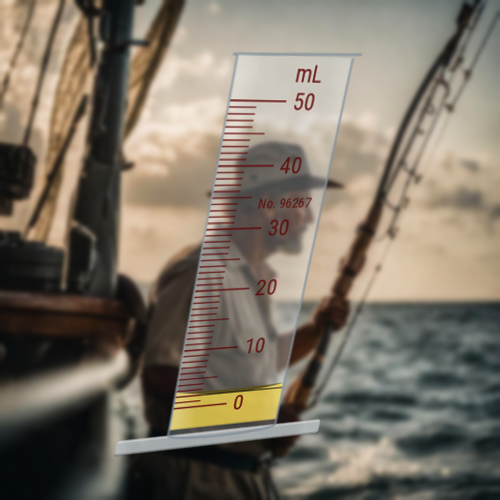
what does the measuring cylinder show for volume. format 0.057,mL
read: 2,mL
